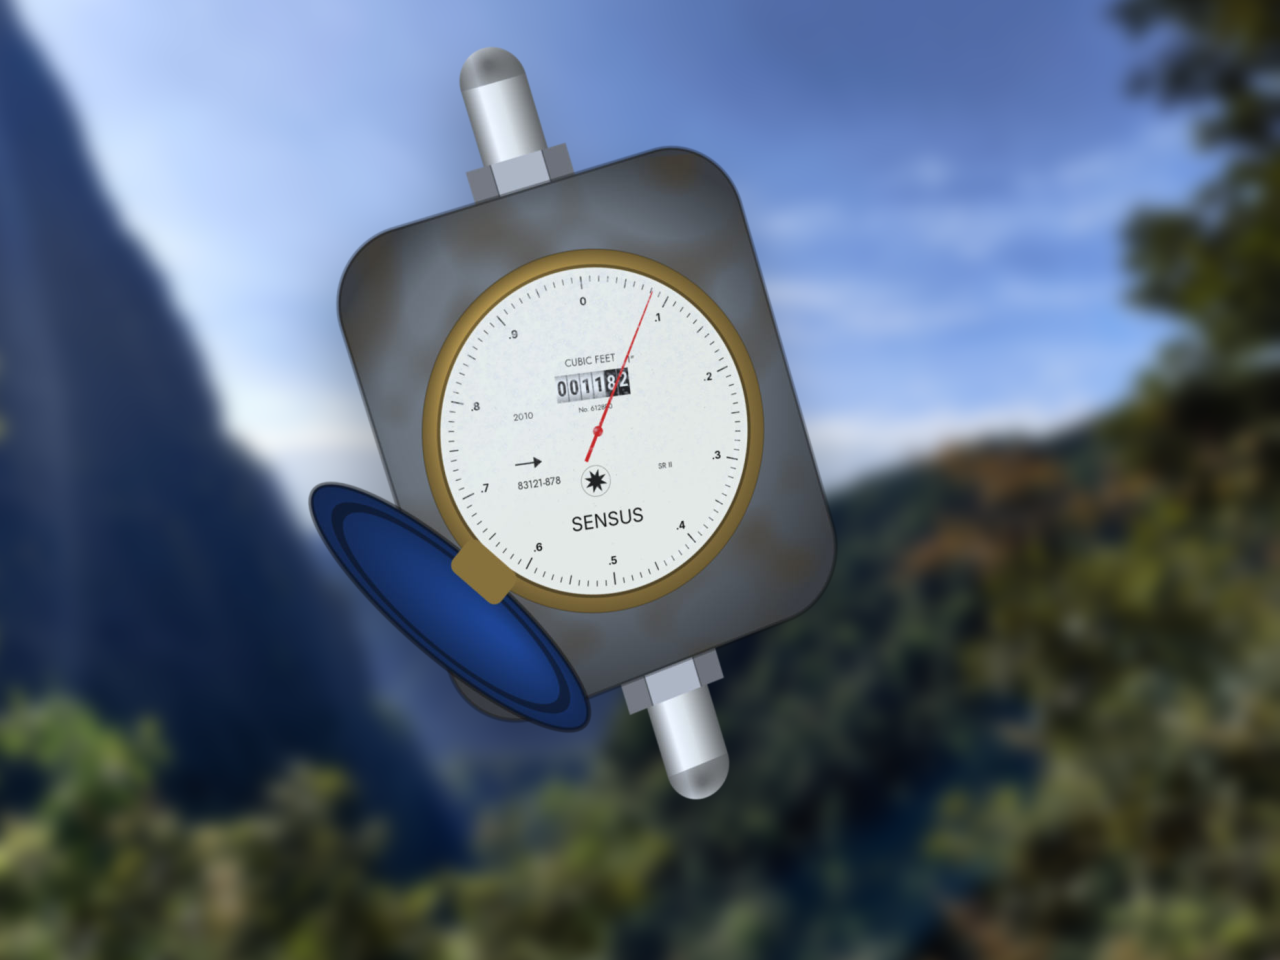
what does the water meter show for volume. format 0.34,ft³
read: 1182.08,ft³
